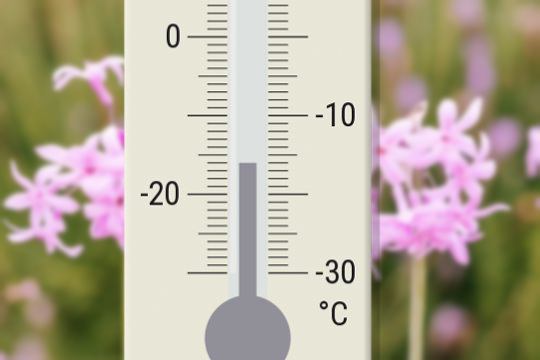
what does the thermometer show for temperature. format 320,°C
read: -16,°C
